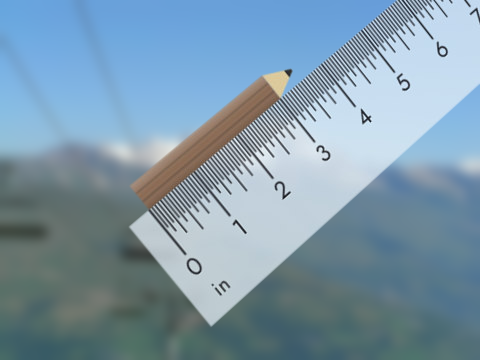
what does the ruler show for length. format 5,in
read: 3.5,in
